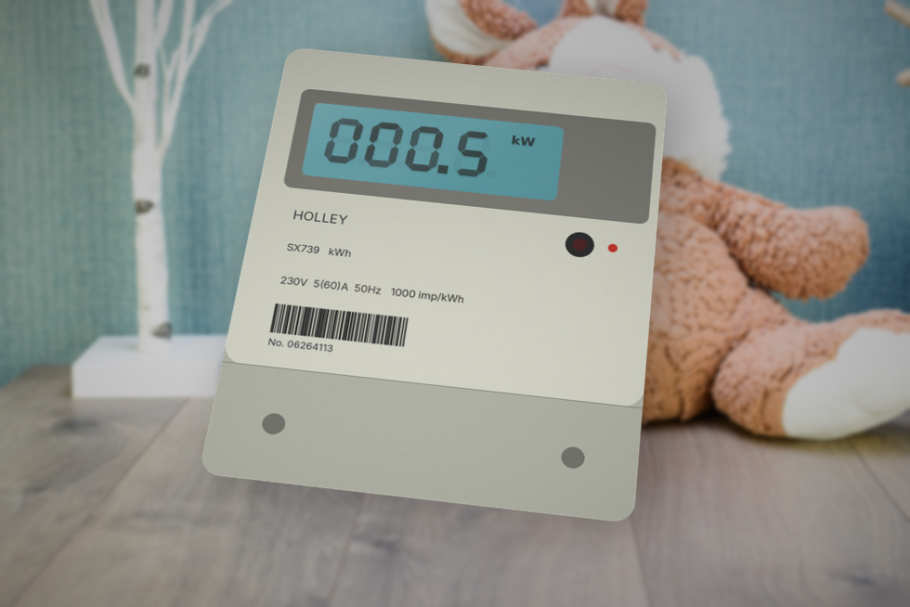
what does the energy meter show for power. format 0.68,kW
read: 0.5,kW
